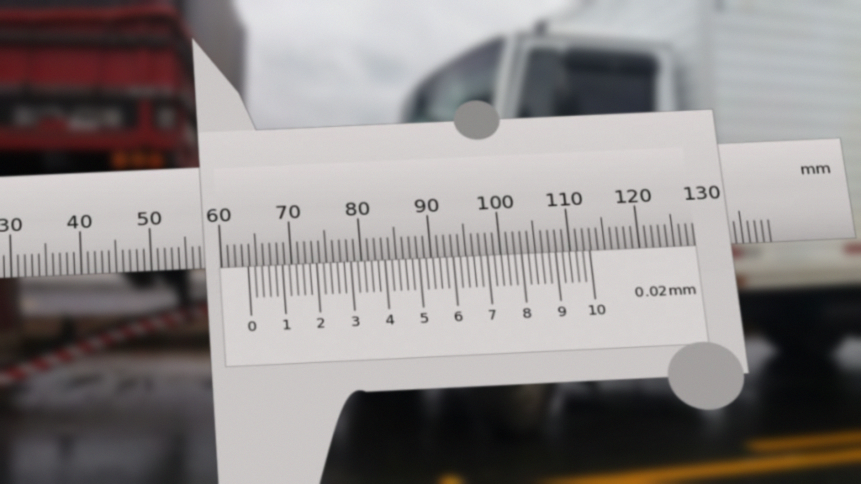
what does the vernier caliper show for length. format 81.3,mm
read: 63.8,mm
